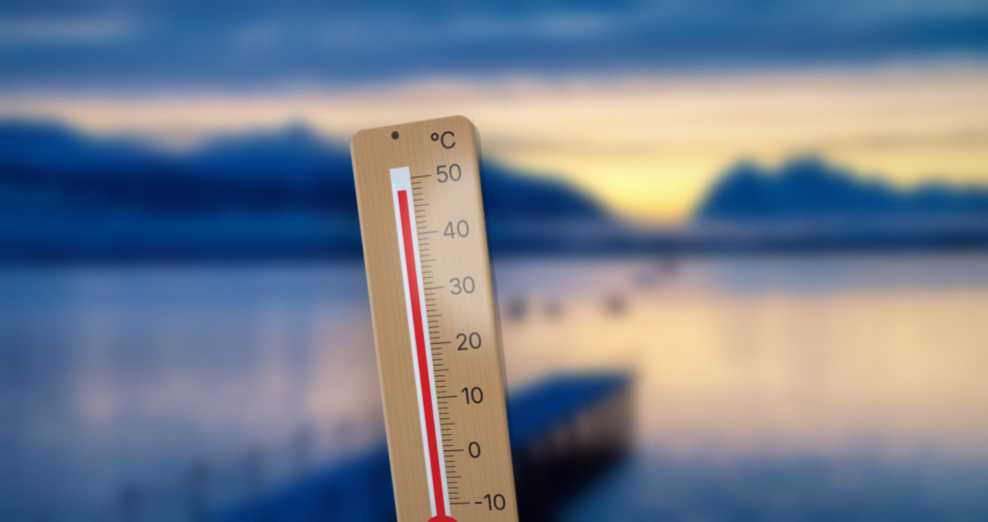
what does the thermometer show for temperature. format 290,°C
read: 48,°C
